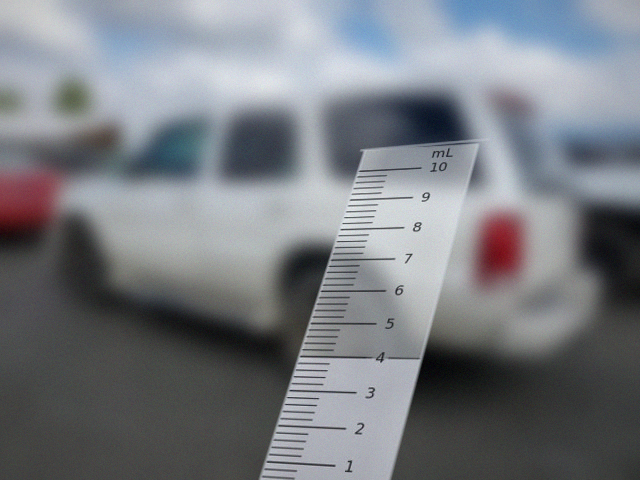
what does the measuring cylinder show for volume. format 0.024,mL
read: 4,mL
